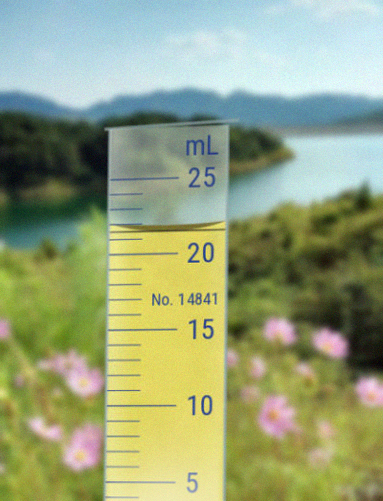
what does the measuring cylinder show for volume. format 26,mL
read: 21.5,mL
